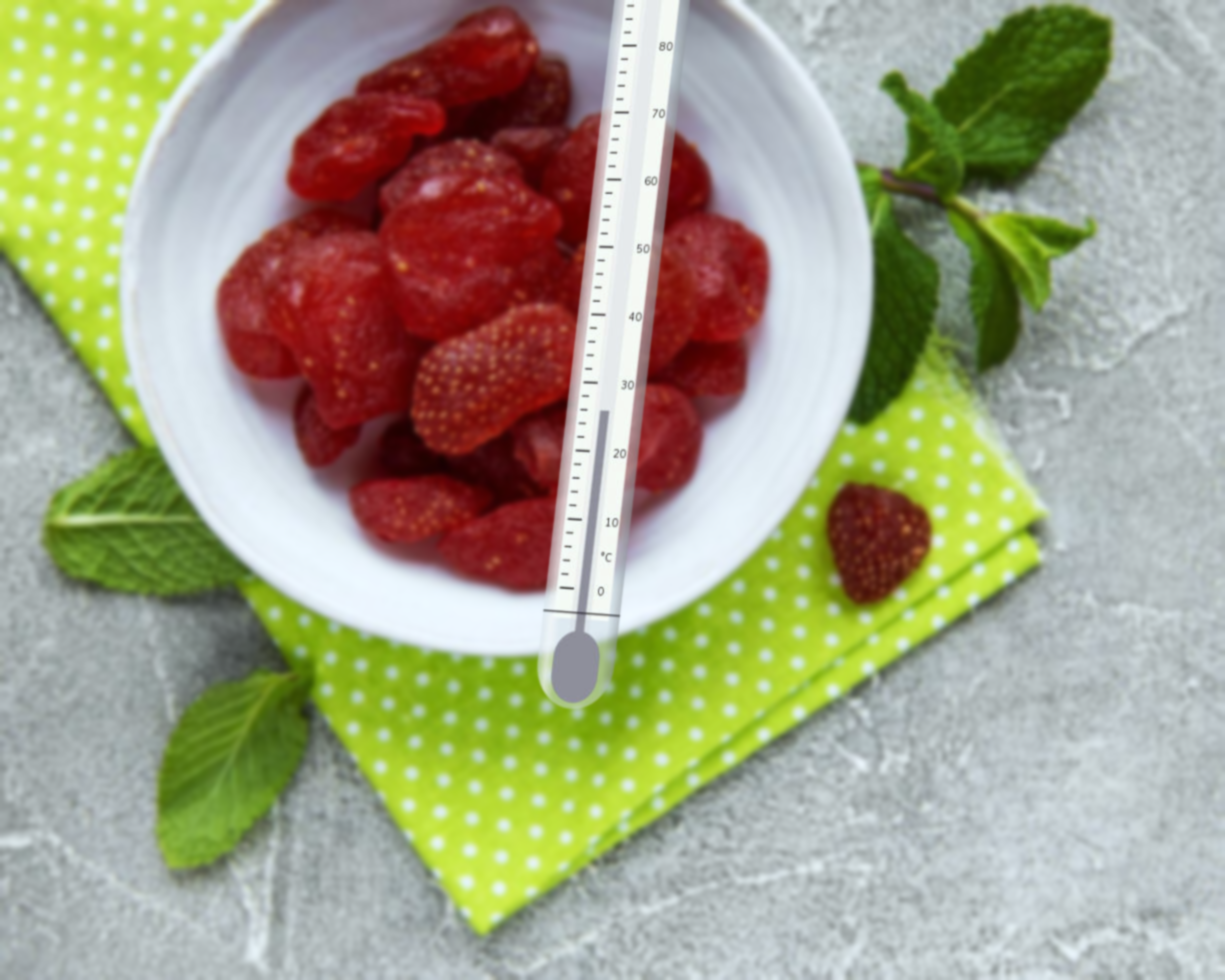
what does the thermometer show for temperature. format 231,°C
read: 26,°C
